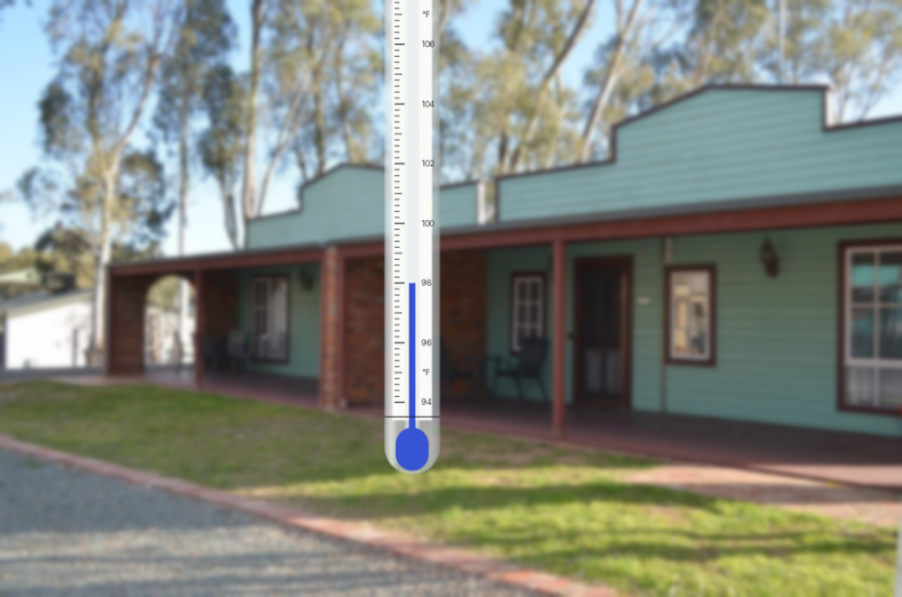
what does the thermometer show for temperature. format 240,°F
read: 98,°F
